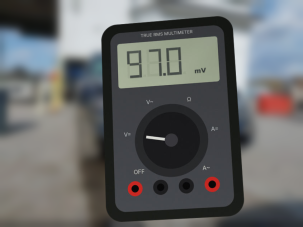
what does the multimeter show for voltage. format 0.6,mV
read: 97.0,mV
